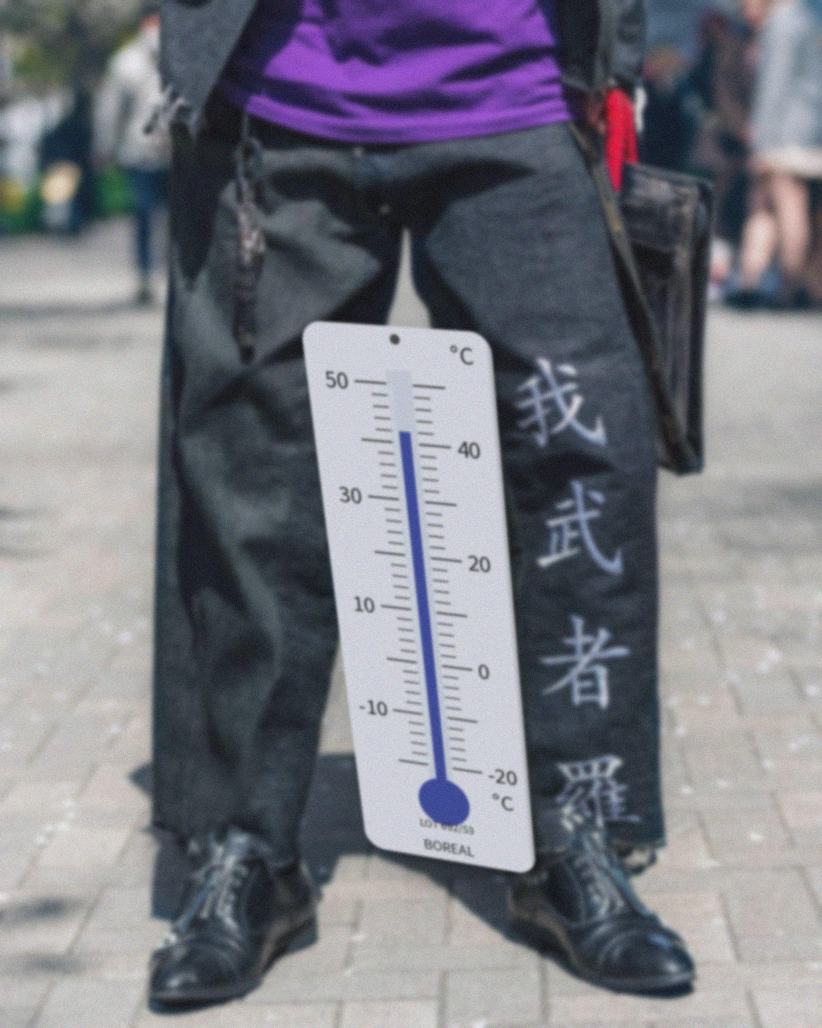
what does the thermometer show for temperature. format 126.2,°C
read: 42,°C
